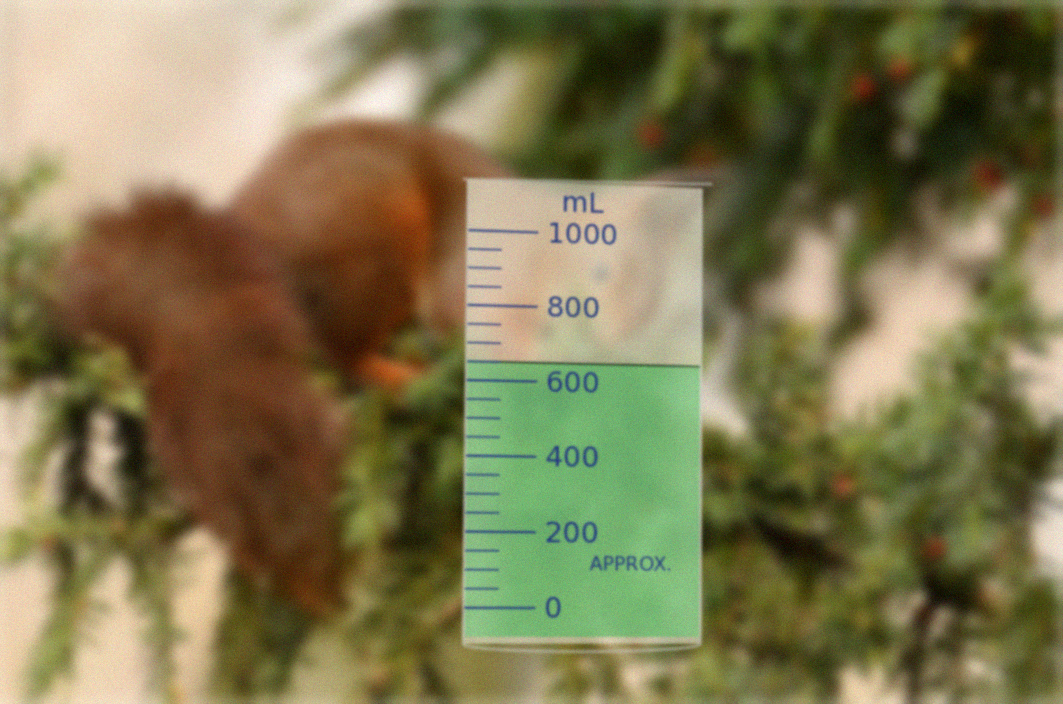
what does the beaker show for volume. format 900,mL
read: 650,mL
